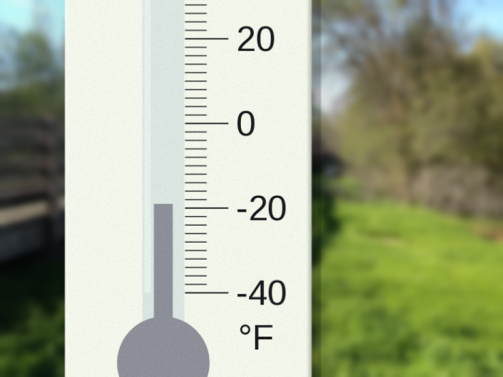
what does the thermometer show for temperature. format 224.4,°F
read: -19,°F
